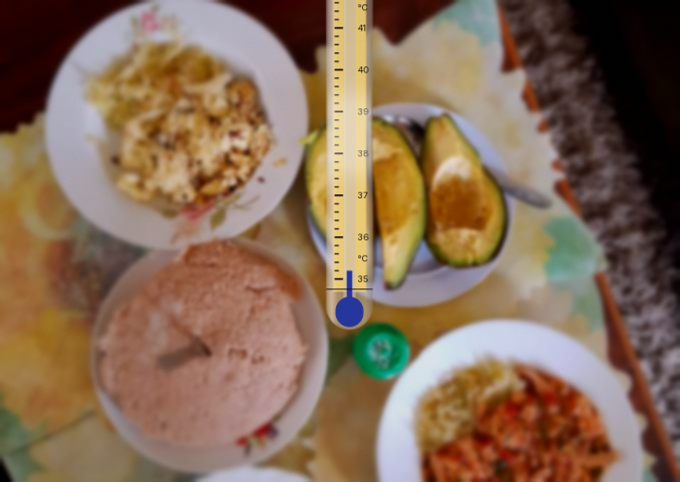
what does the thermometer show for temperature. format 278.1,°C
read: 35.2,°C
